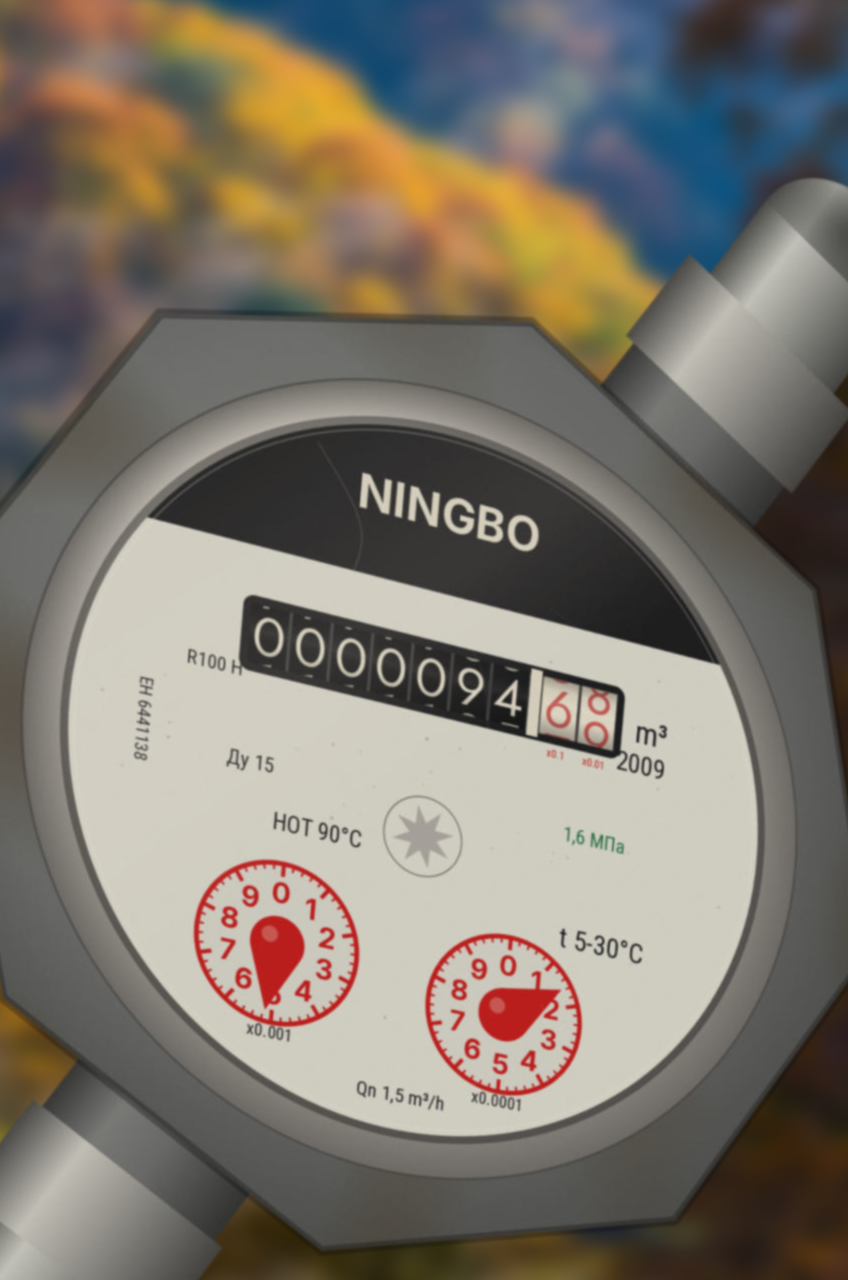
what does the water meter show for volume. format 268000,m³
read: 94.6851,m³
